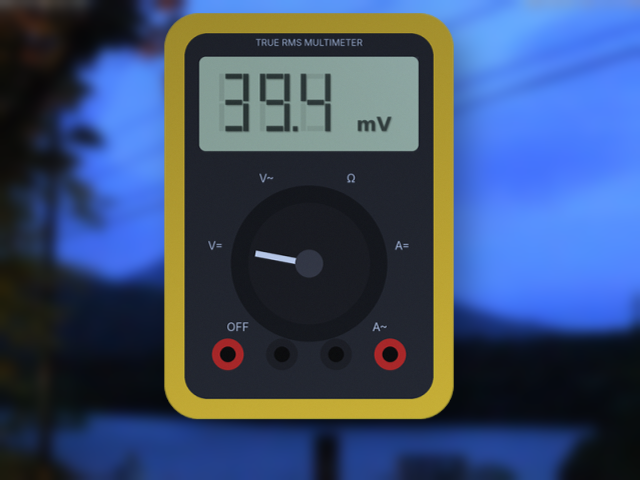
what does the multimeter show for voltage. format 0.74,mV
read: 39.4,mV
